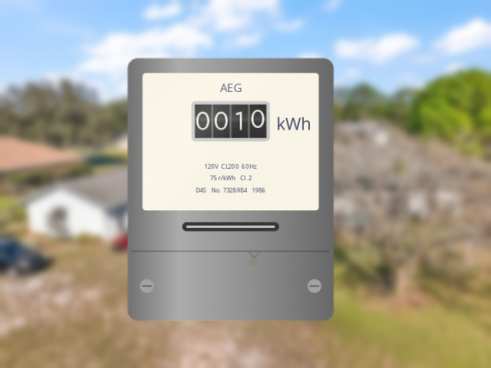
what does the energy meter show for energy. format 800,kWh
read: 10,kWh
